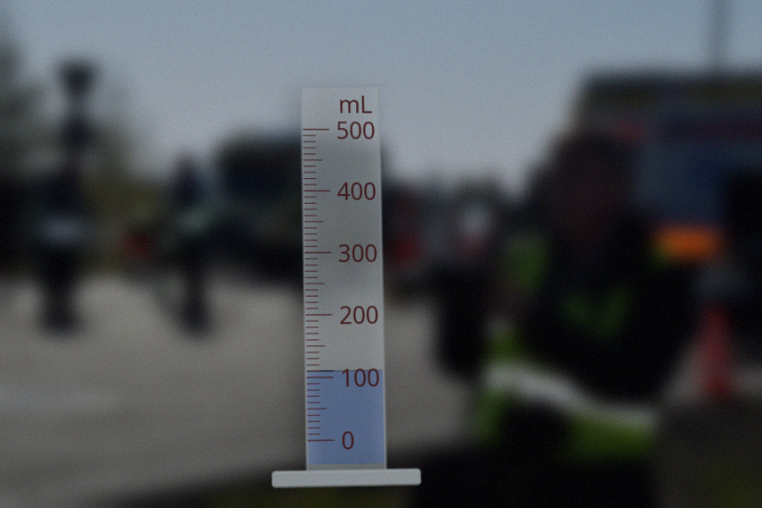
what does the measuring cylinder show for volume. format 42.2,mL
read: 110,mL
